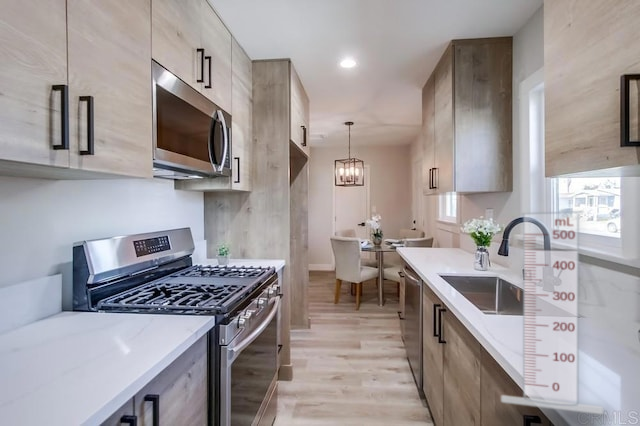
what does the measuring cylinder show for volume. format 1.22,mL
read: 450,mL
